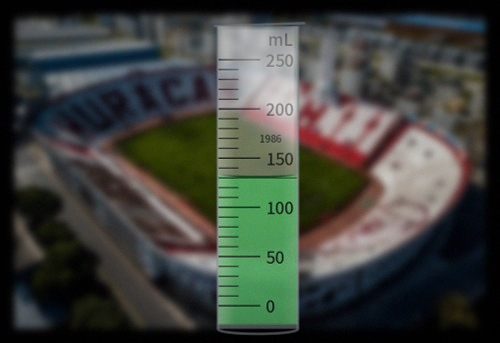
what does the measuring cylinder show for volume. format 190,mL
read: 130,mL
